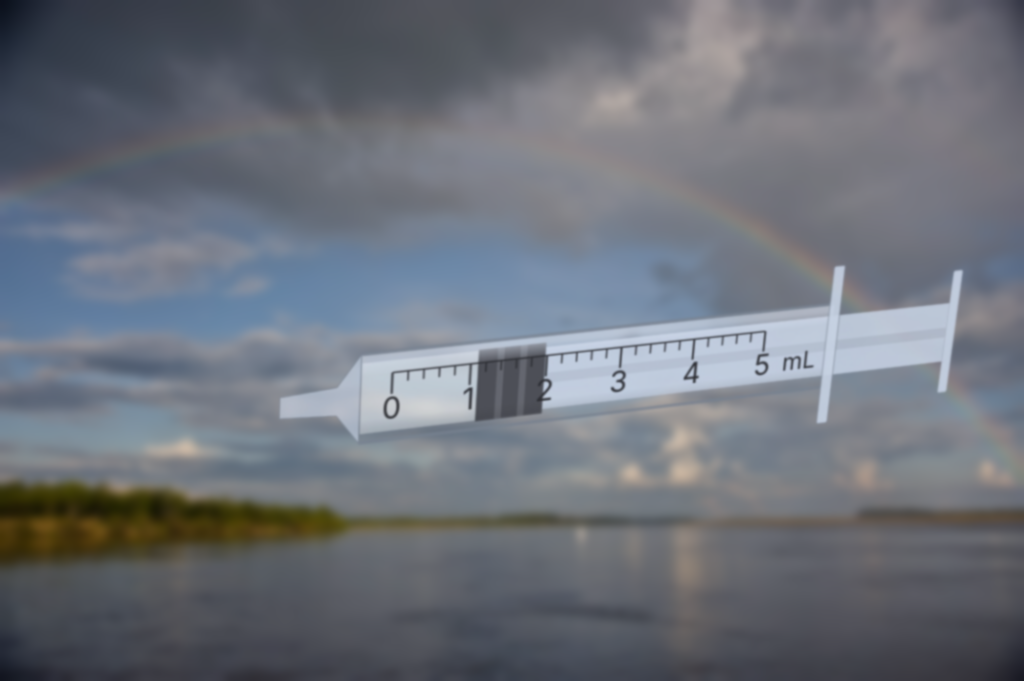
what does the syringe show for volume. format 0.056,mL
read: 1.1,mL
